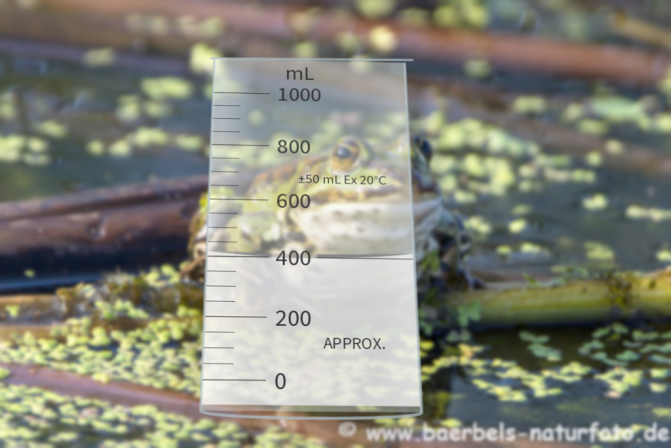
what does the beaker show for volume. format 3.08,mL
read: 400,mL
